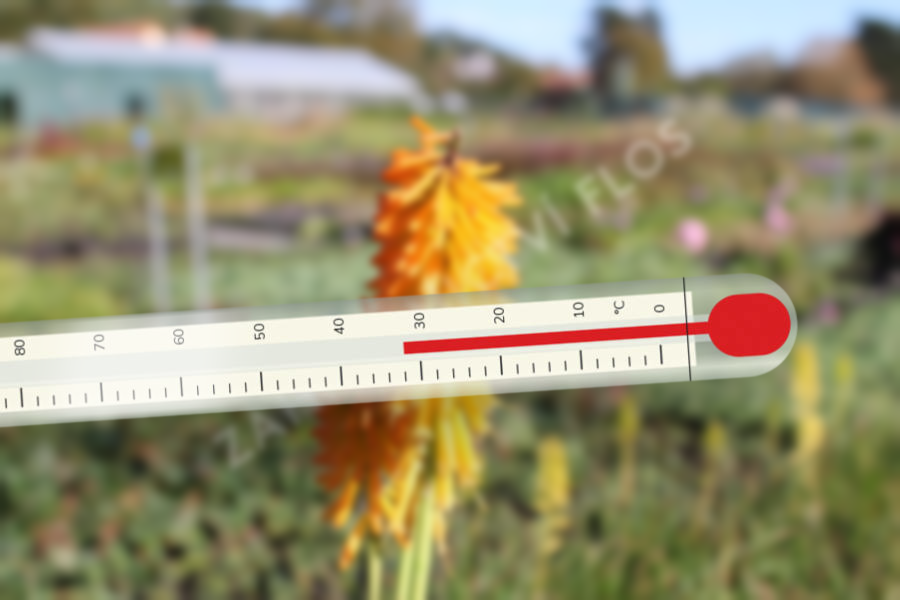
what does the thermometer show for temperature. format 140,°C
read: 32,°C
